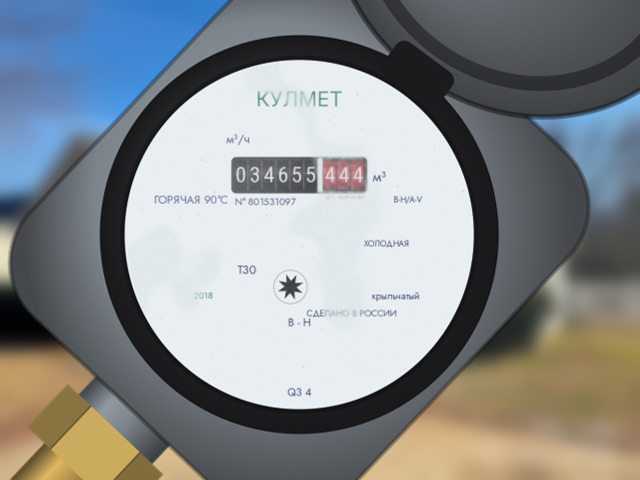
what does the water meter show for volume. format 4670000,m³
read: 34655.444,m³
